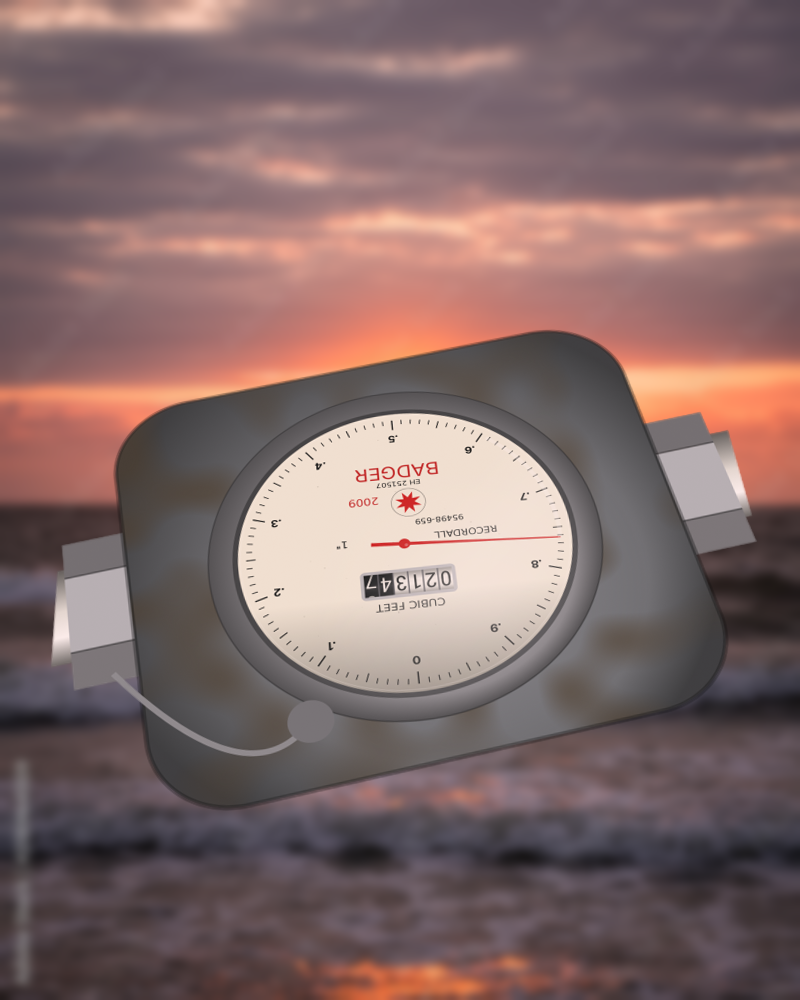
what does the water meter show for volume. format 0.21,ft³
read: 21346.76,ft³
